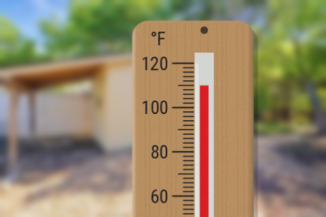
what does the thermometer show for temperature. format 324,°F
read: 110,°F
